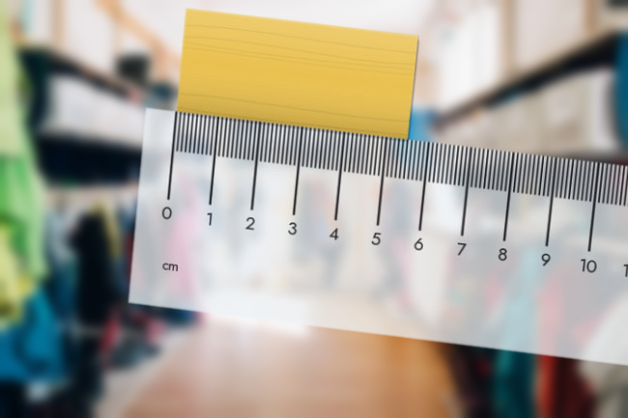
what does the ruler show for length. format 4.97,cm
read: 5.5,cm
